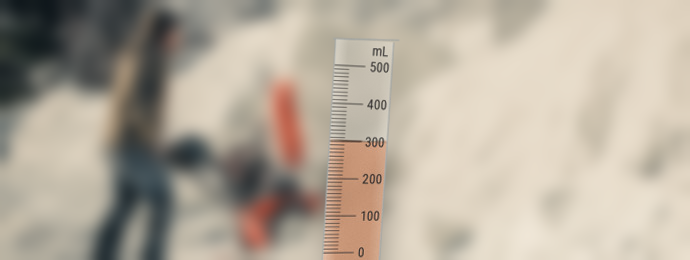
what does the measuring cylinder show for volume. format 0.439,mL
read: 300,mL
